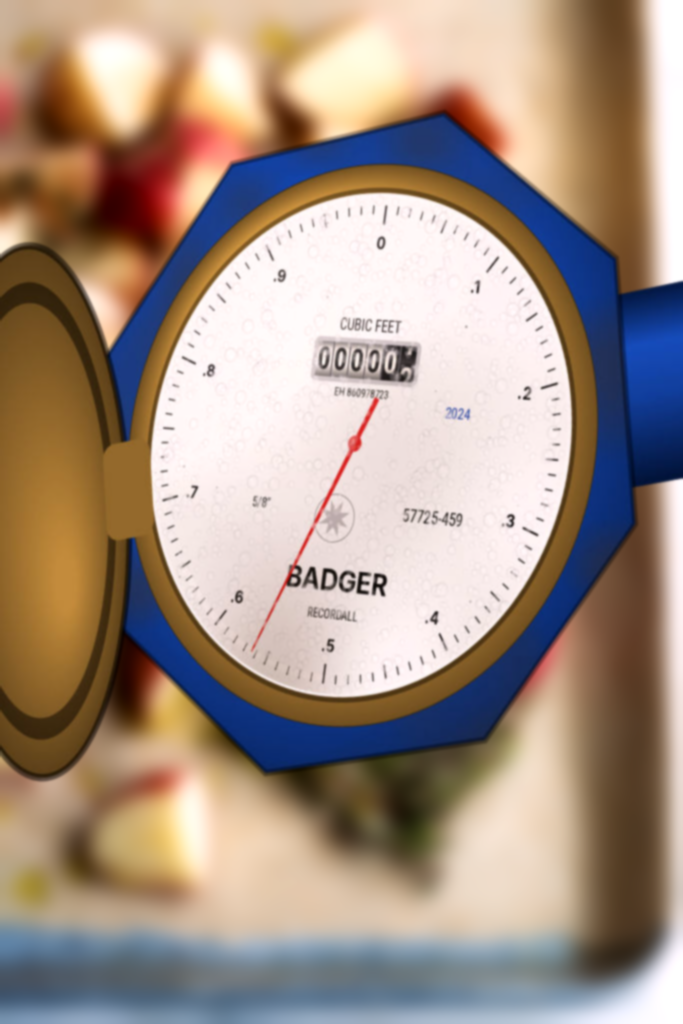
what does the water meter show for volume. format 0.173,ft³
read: 1.56,ft³
